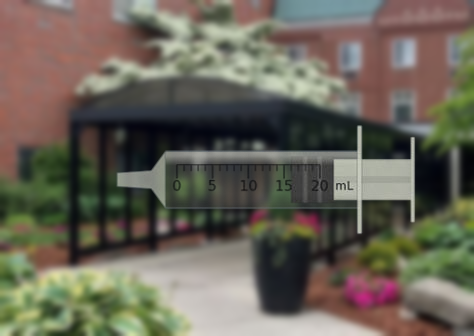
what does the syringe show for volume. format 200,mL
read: 16,mL
